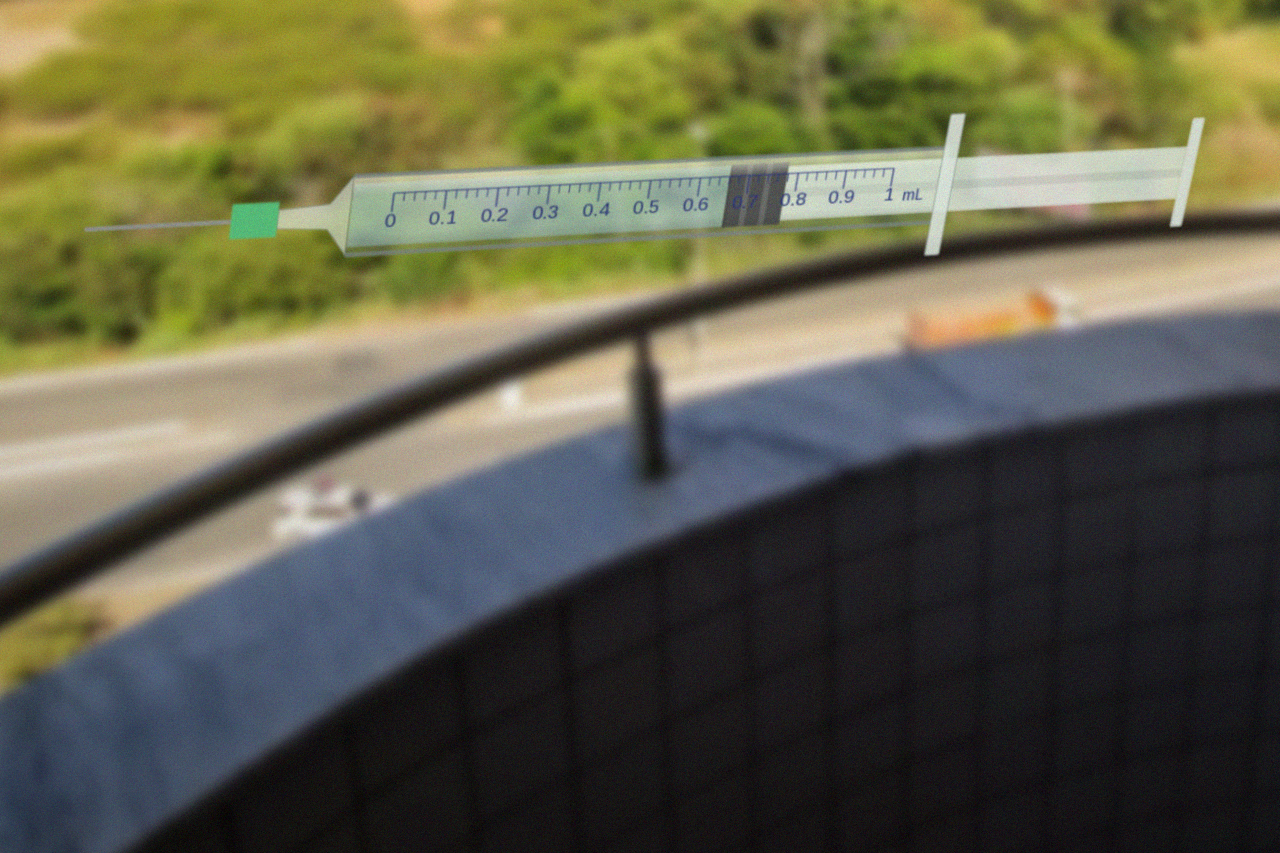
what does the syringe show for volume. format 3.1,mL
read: 0.66,mL
